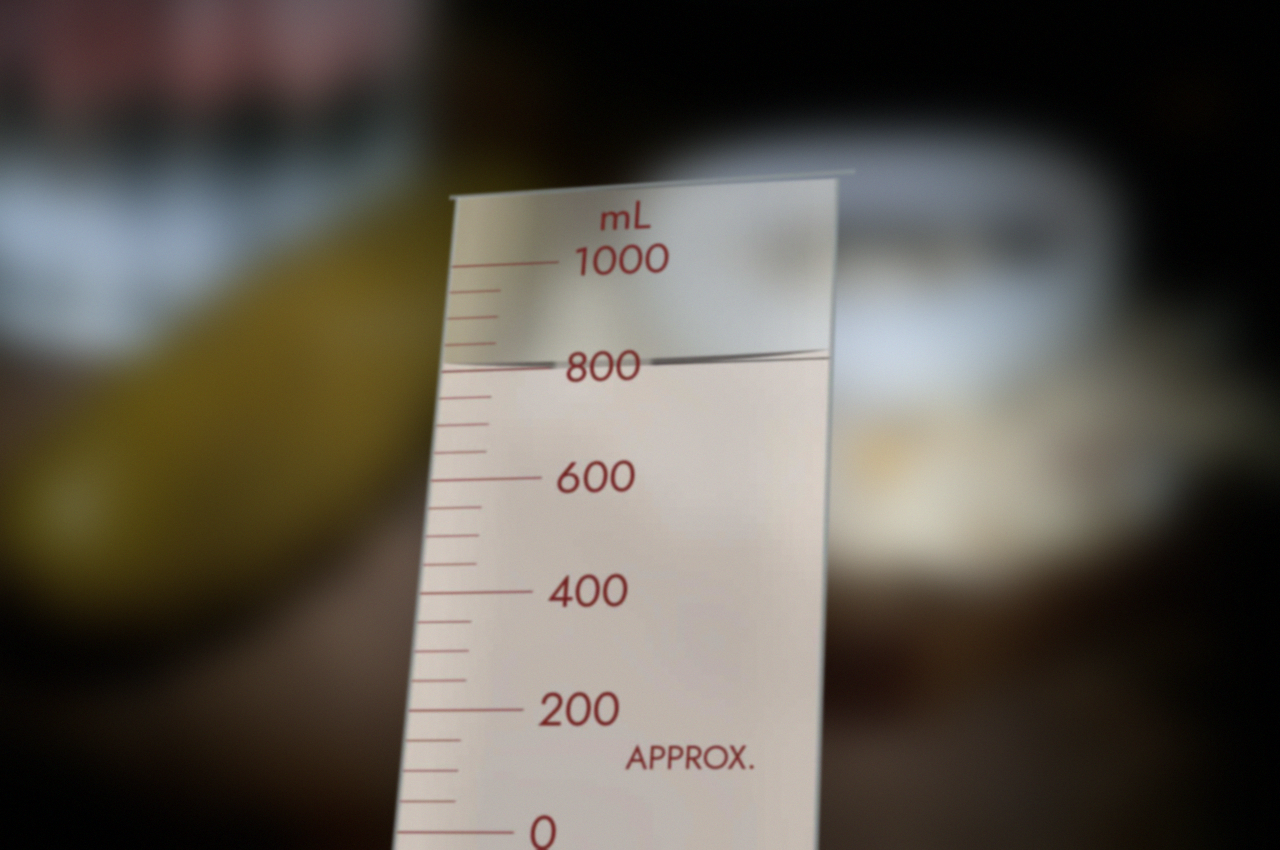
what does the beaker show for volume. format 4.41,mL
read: 800,mL
